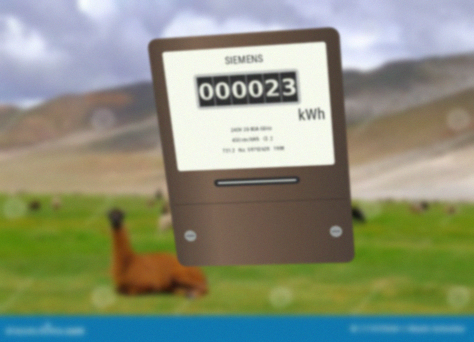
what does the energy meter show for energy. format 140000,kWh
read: 23,kWh
